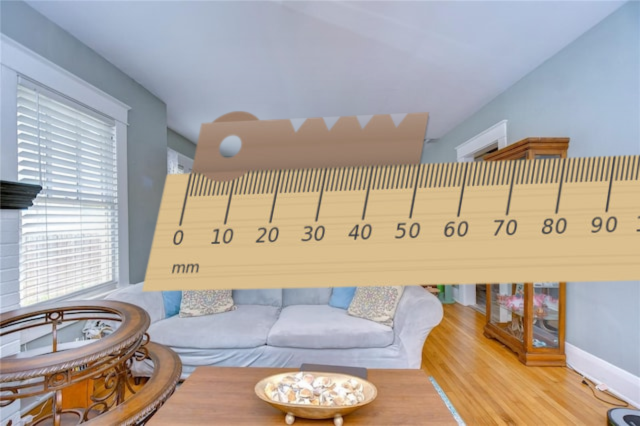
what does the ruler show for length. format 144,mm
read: 50,mm
